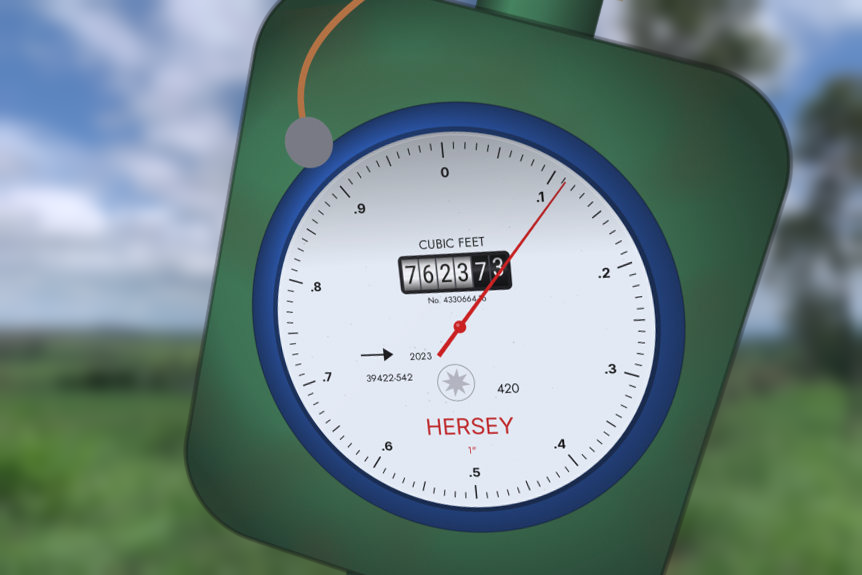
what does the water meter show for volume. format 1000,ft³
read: 762373.11,ft³
